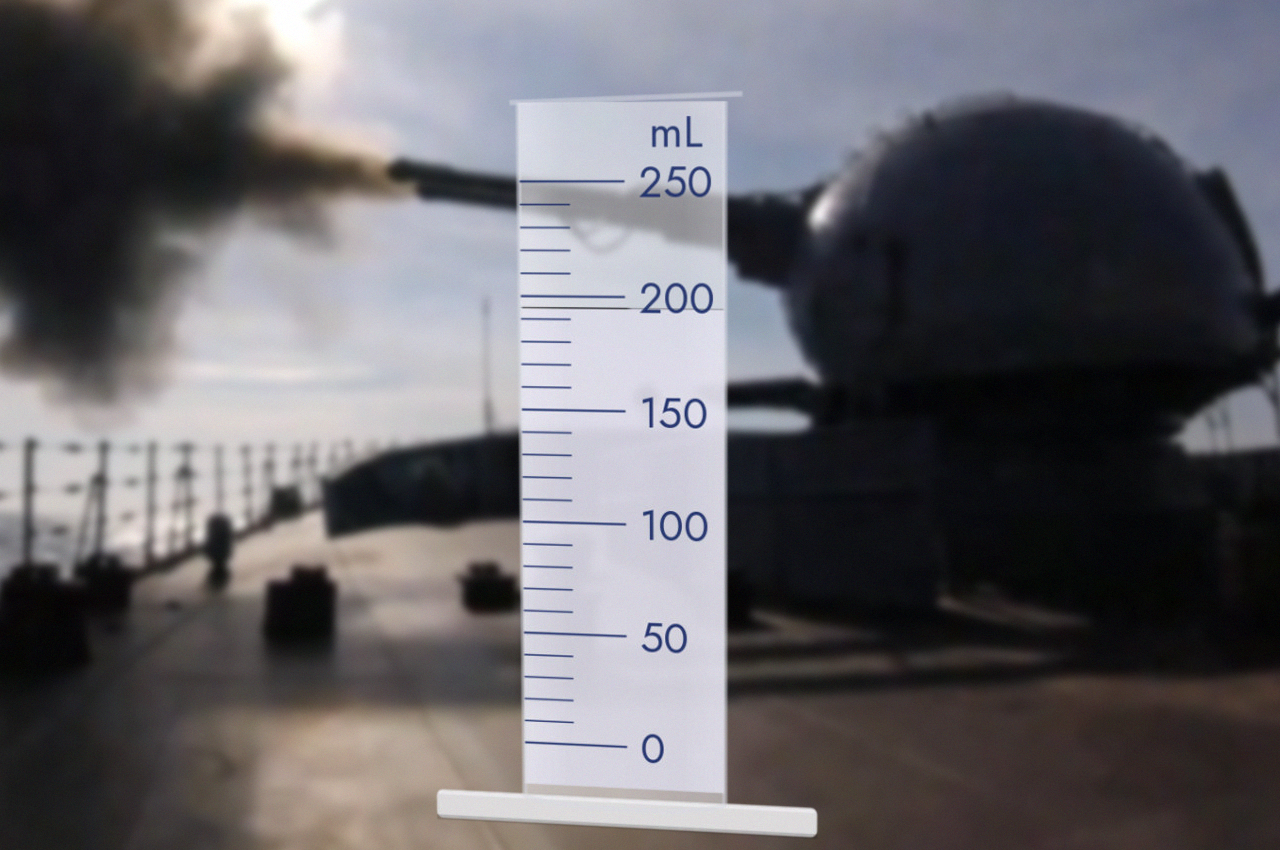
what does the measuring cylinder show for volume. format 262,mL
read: 195,mL
